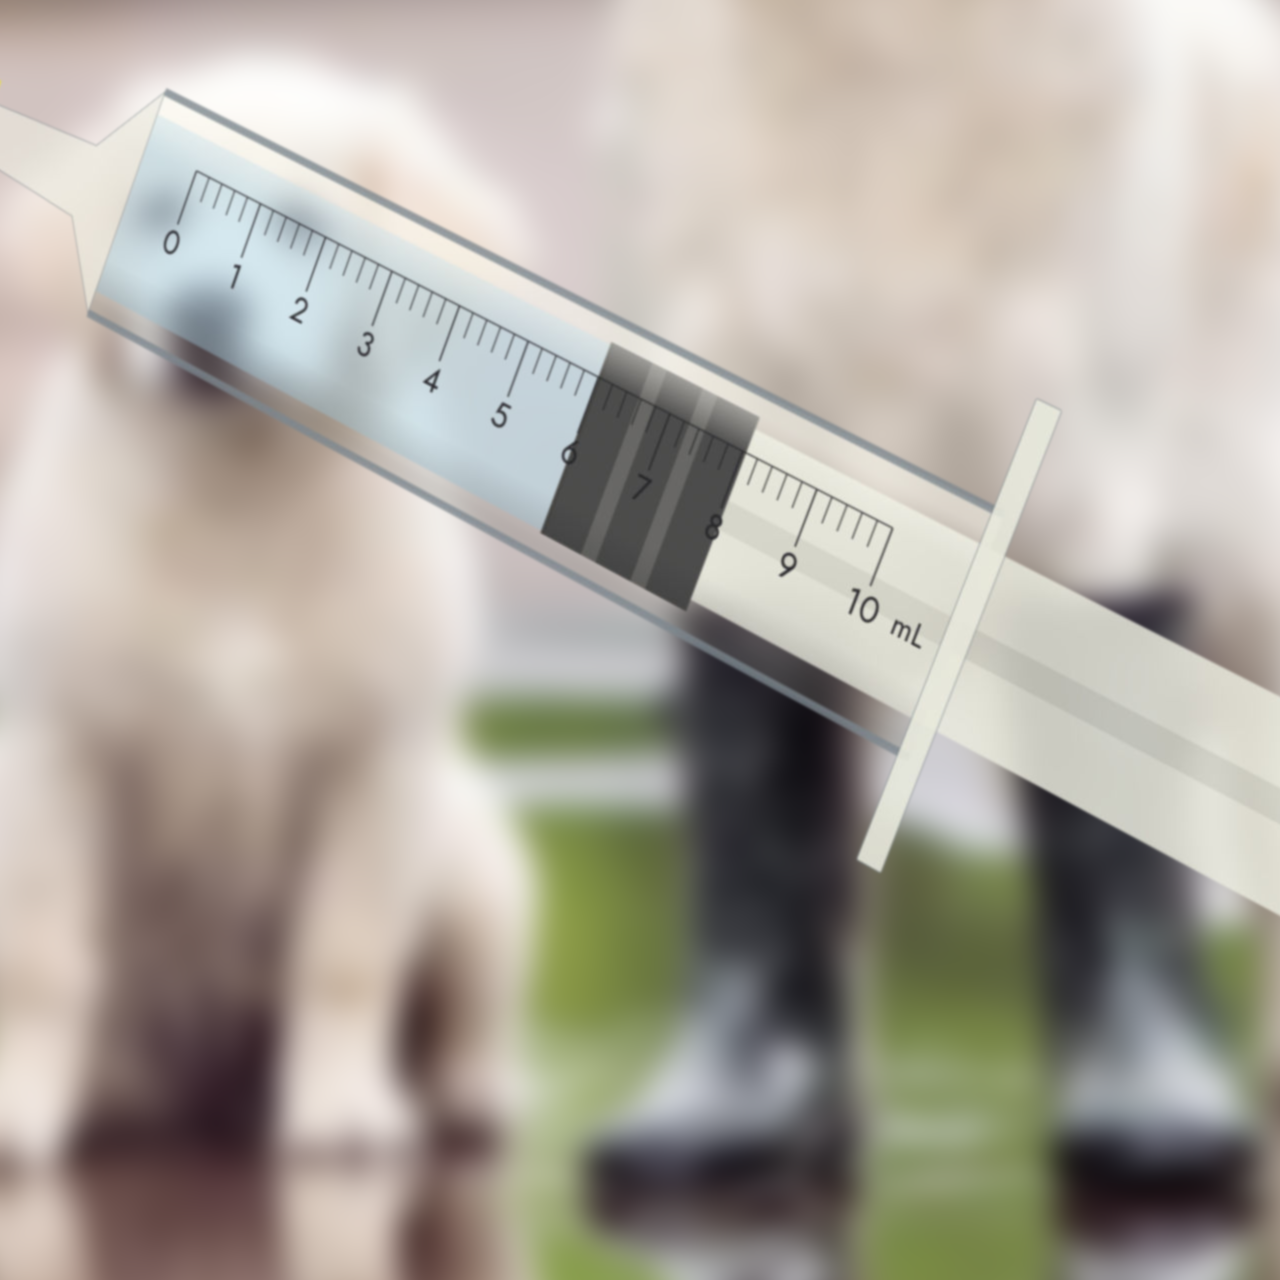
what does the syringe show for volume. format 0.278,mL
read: 6,mL
